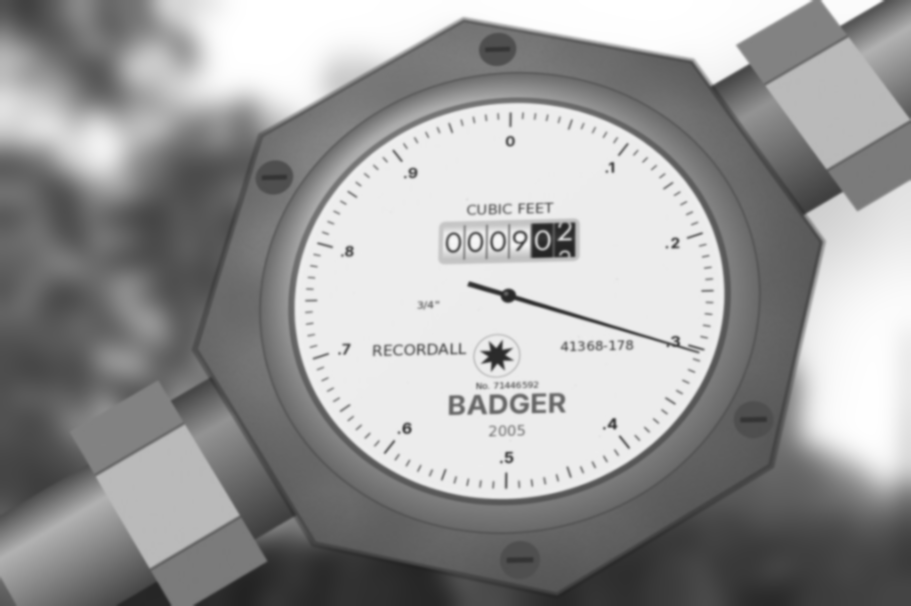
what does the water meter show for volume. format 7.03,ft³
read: 902.30,ft³
